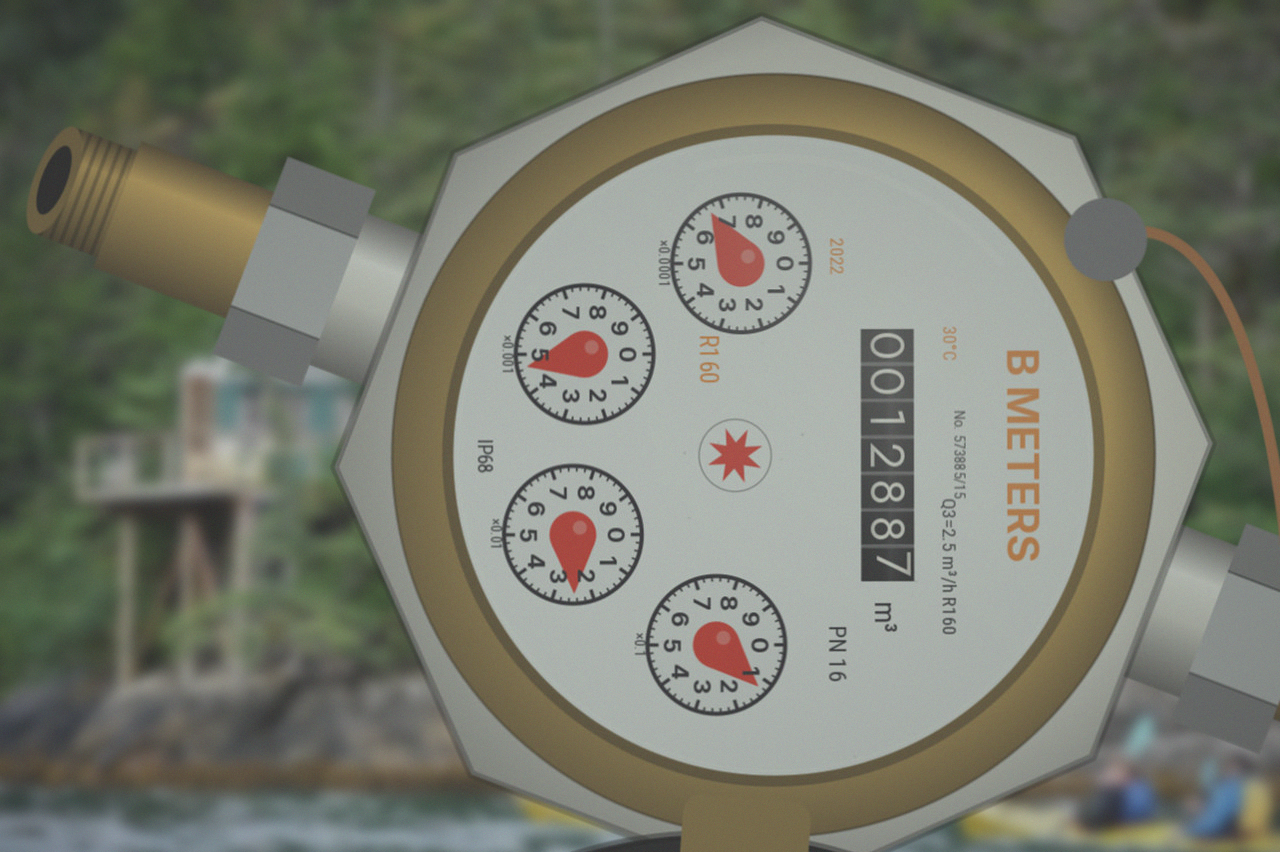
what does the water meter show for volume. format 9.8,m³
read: 12887.1246,m³
